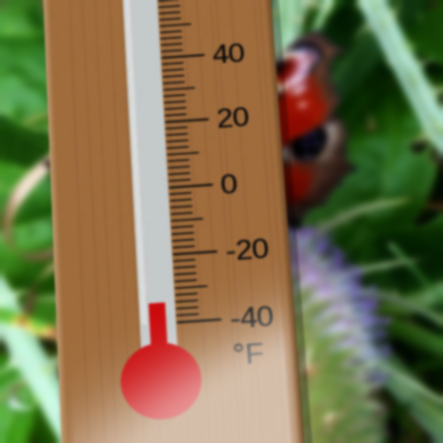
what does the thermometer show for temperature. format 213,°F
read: -34,°F
